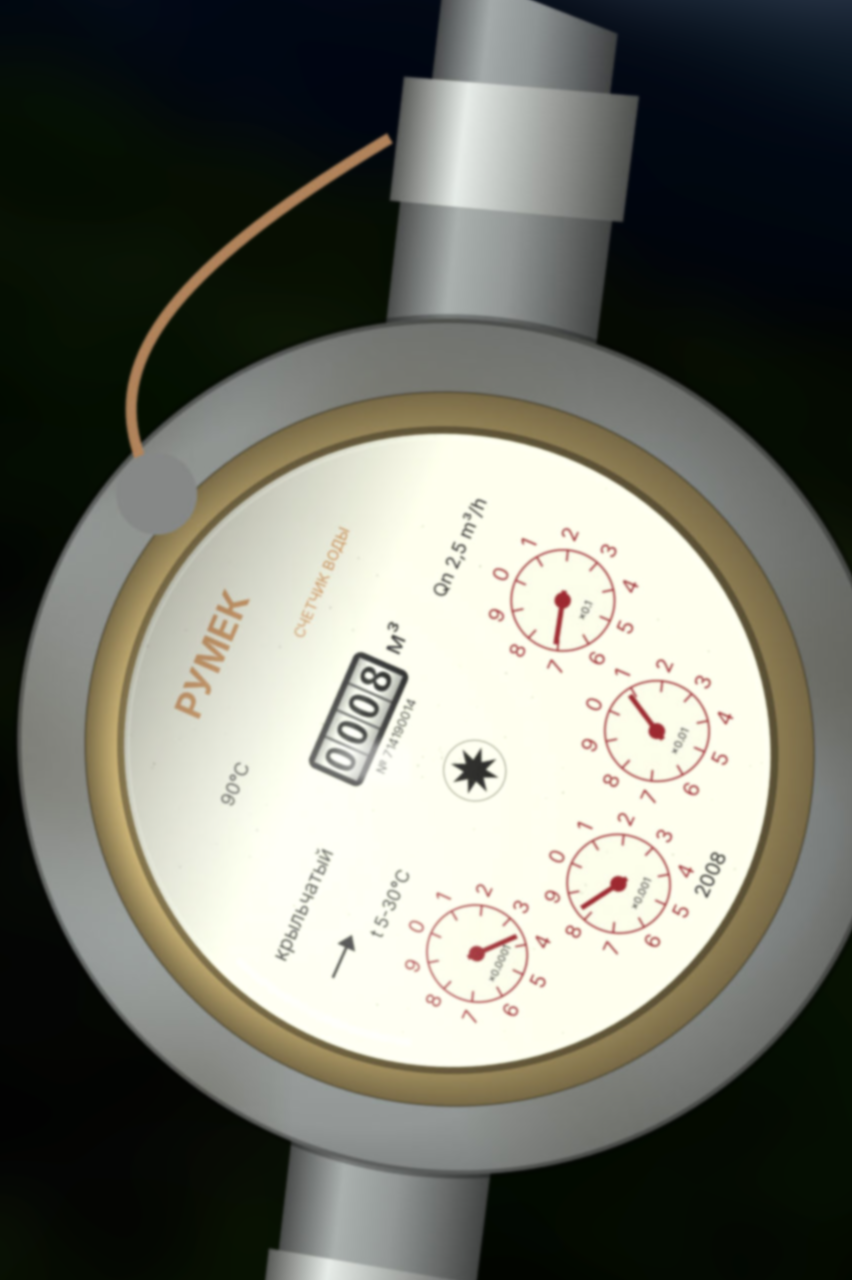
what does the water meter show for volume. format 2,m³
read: 8.7083,m³
